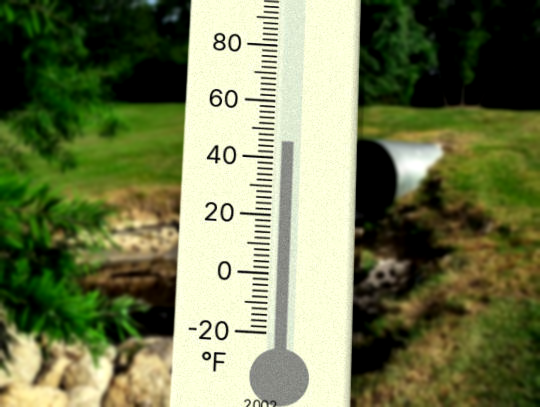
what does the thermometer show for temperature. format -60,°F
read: 46,°F
